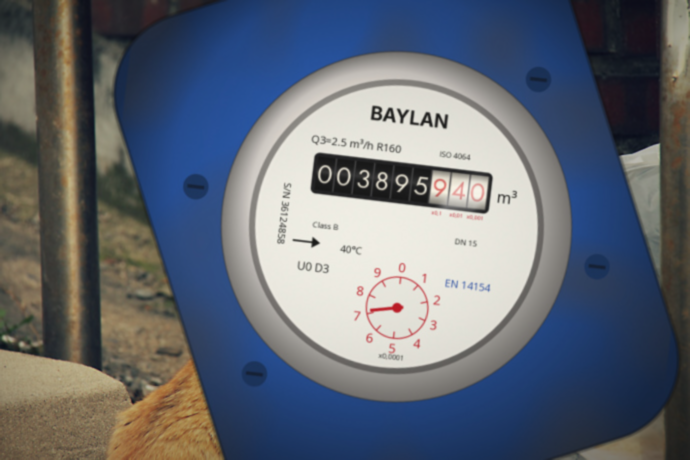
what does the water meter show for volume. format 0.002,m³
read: 3895.9407,m³
